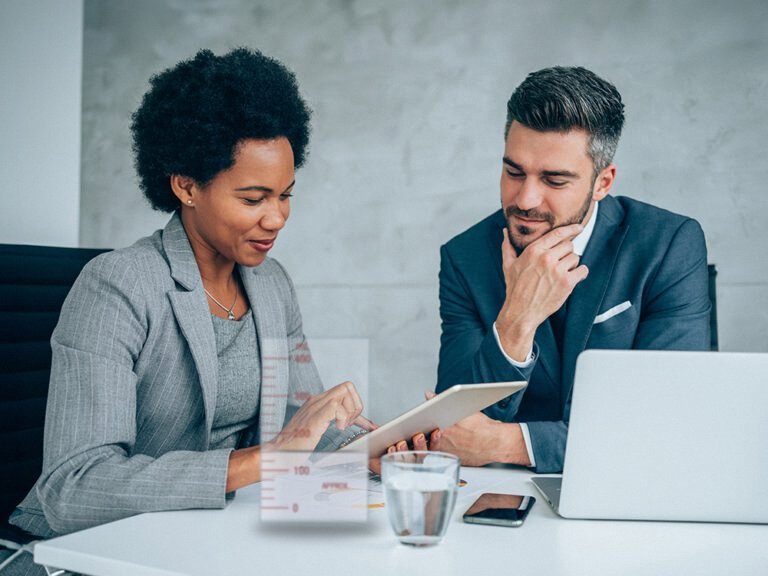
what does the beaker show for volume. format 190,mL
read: 150,mL
